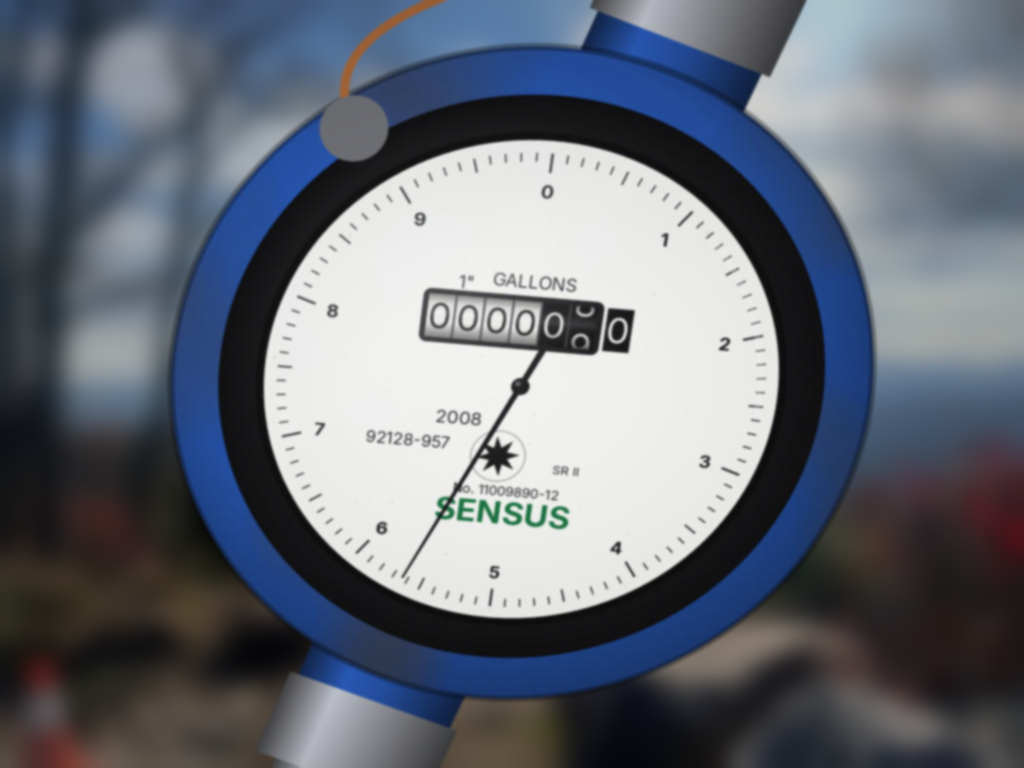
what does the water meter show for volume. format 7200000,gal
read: 85.6,gal
